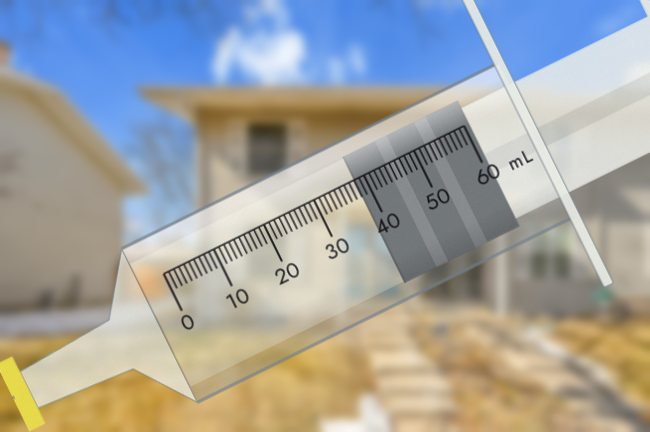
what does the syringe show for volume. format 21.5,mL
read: 38,mL
